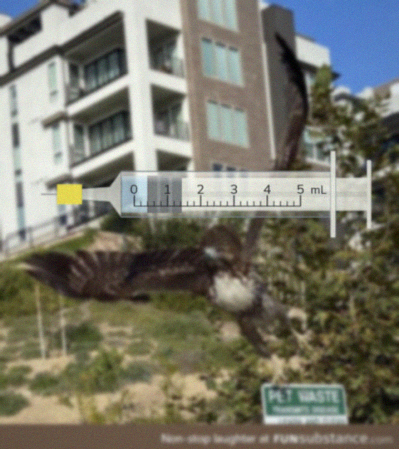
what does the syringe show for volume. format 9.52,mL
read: 0.4,mL
